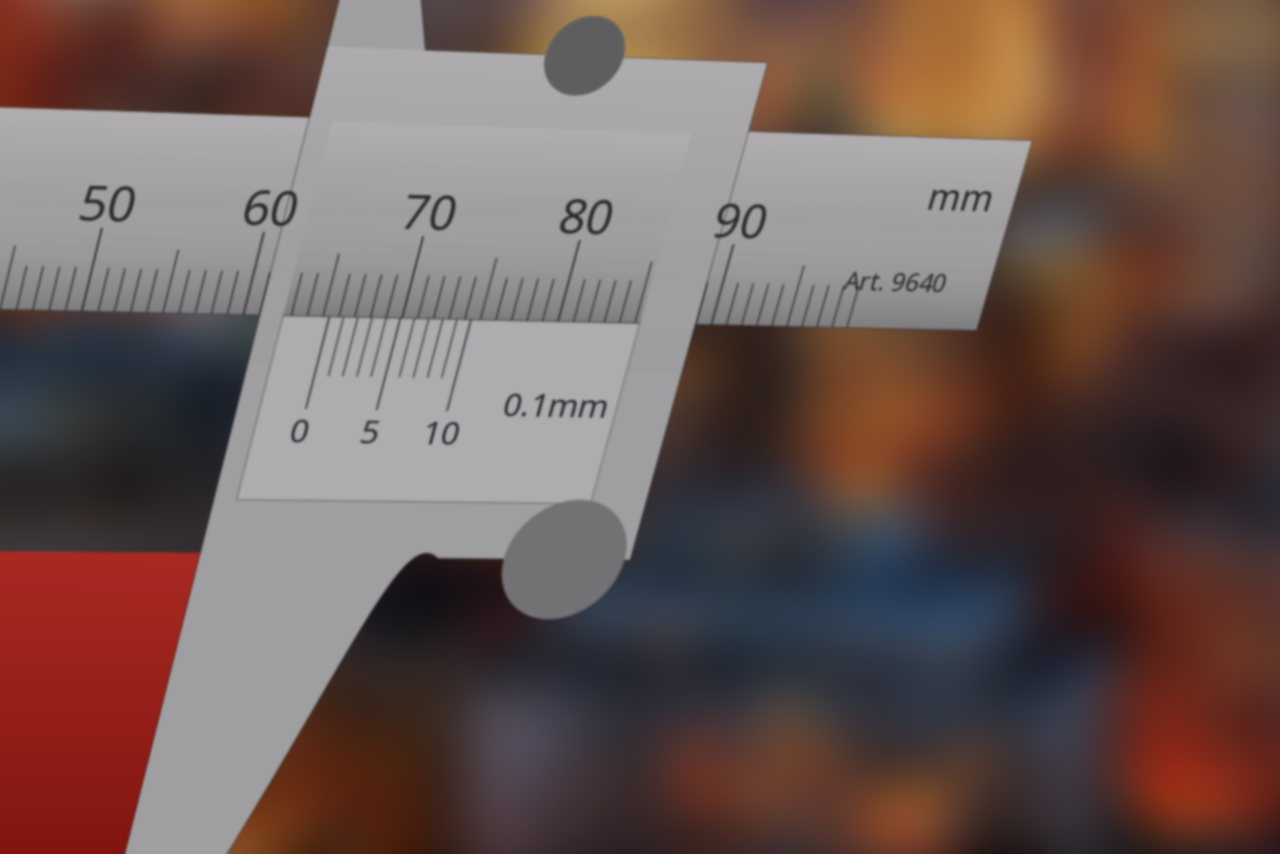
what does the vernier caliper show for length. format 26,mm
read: 65.4,mm
